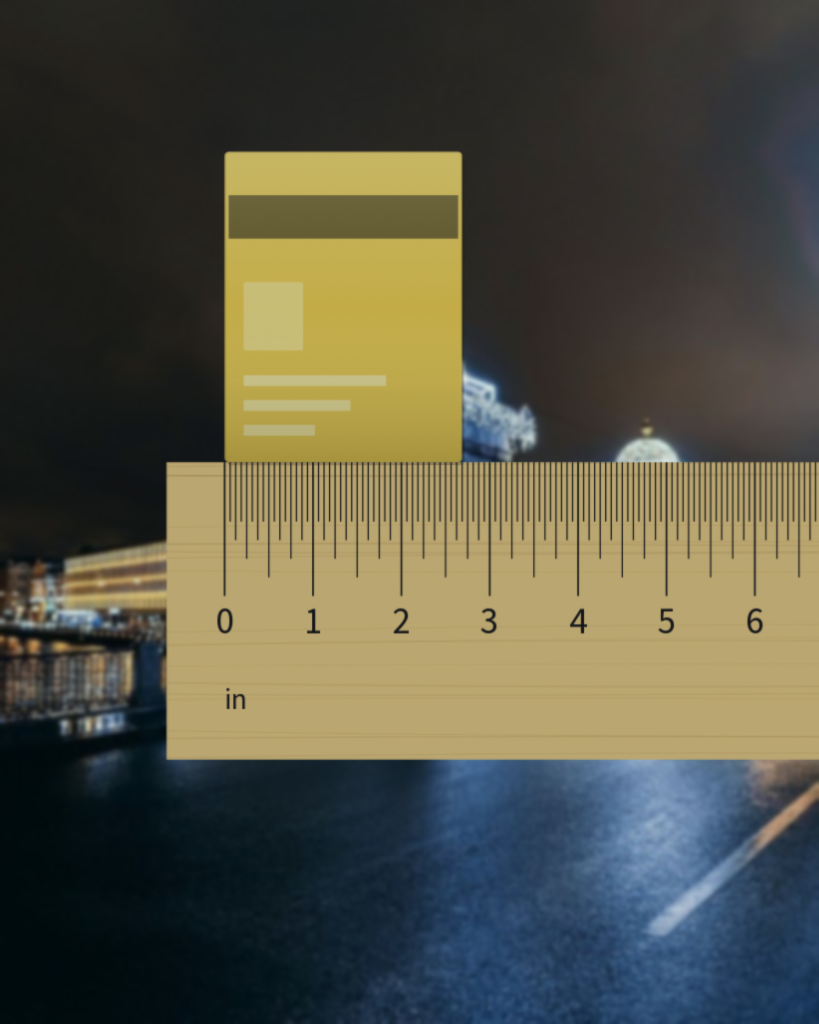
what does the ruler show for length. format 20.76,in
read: 2.6875,in
